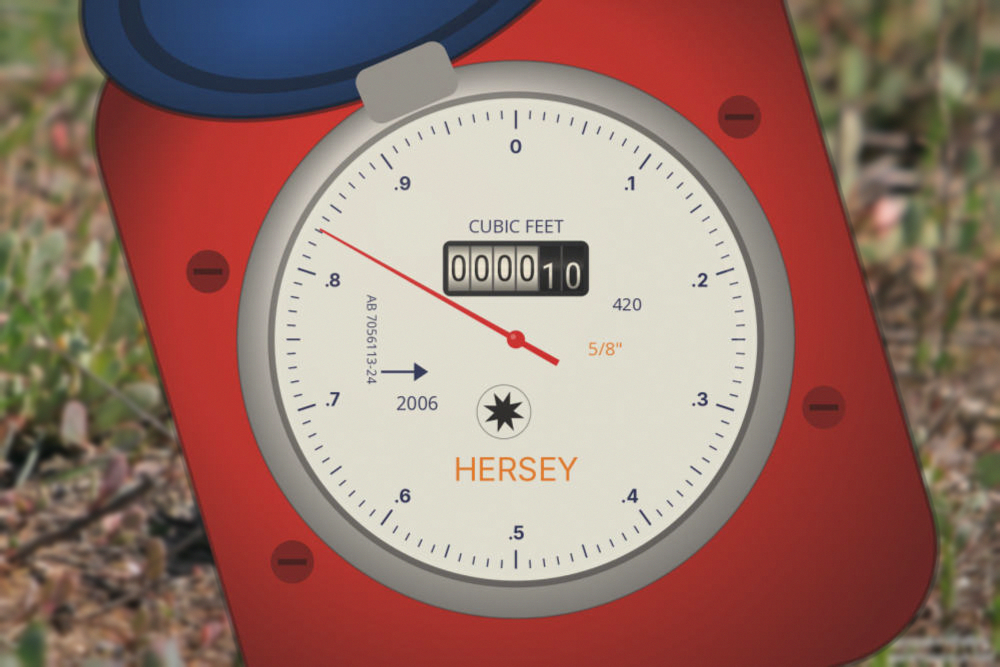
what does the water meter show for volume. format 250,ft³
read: 9.83,ft³
